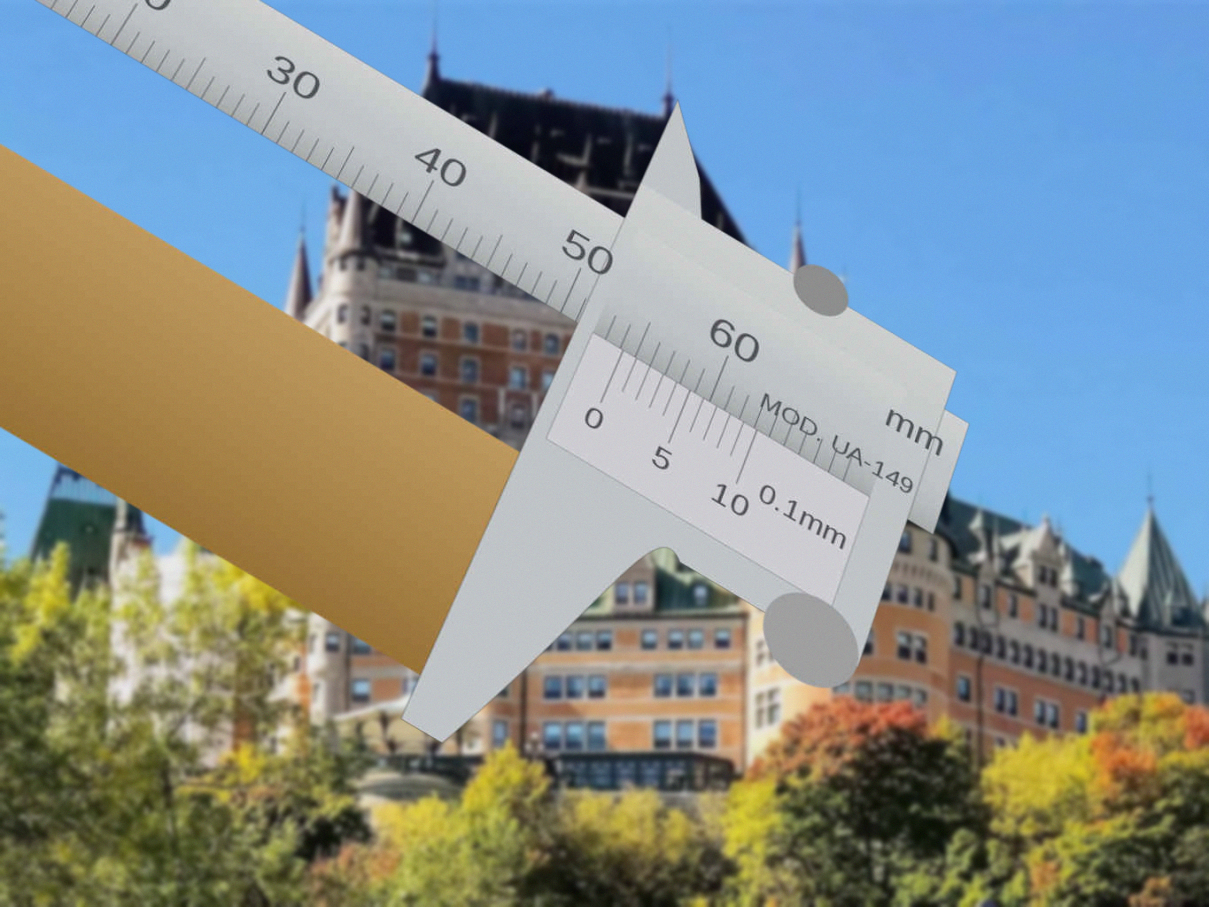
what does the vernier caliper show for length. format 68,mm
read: 54.2,mm
